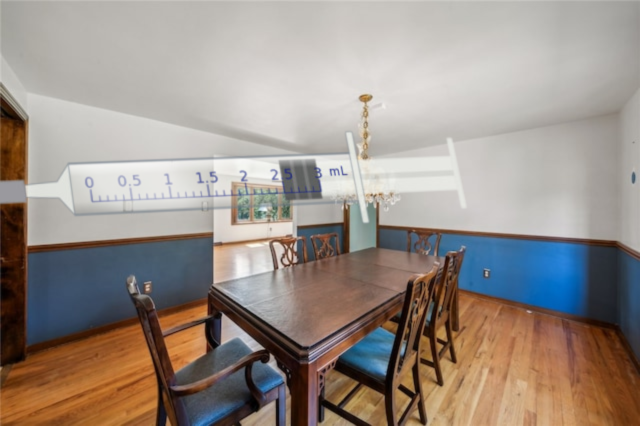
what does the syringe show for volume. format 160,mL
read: 2.5,mL
